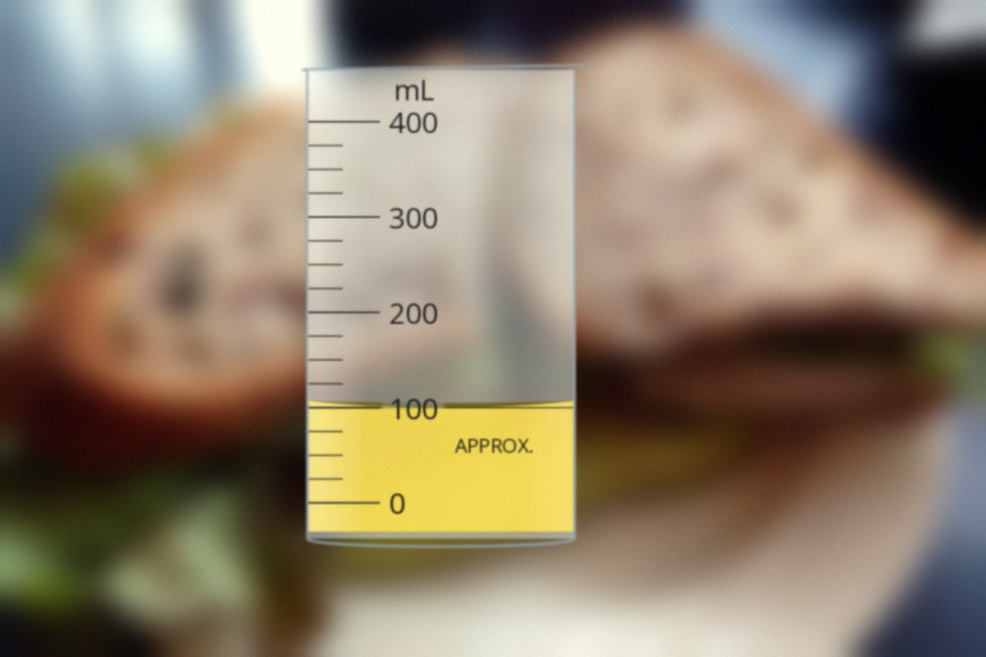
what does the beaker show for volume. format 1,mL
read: 100,mL
